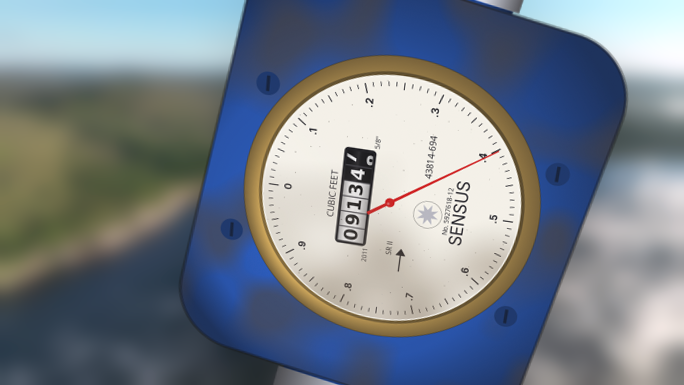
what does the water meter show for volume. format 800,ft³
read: 91347.40,ft³
